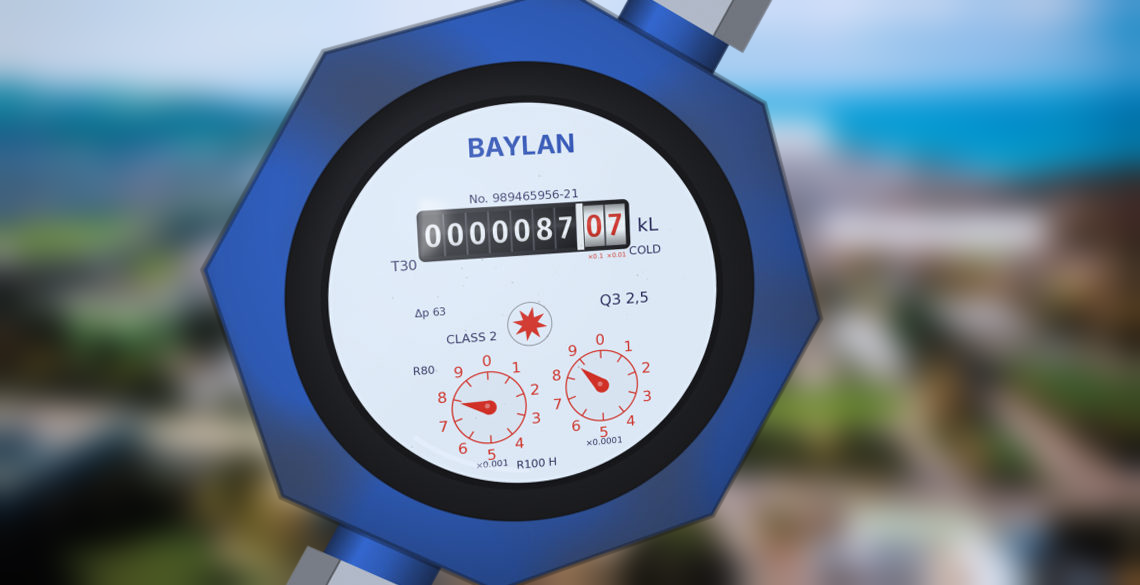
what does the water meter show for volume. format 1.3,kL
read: 87.0778,kL
